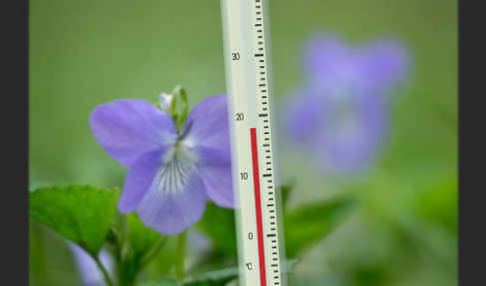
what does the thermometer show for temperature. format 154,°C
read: 18,°C
